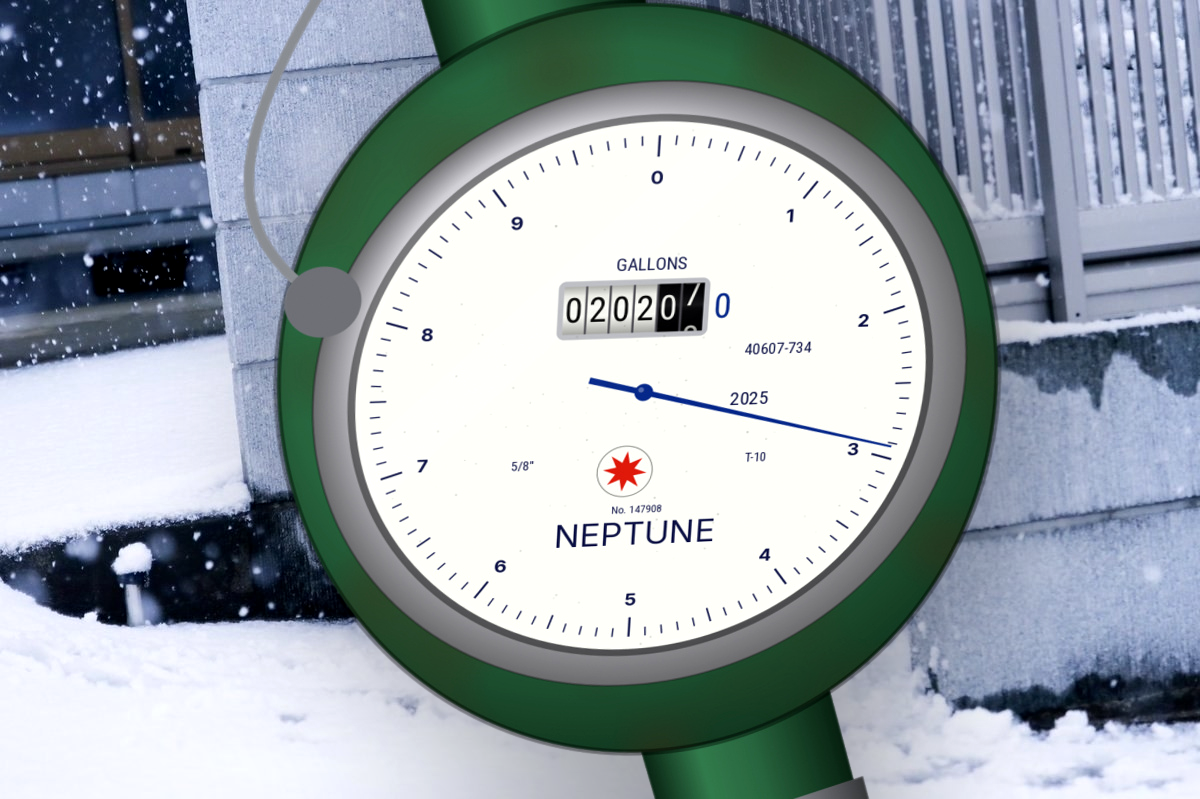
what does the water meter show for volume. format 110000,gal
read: 202072.9,gal
